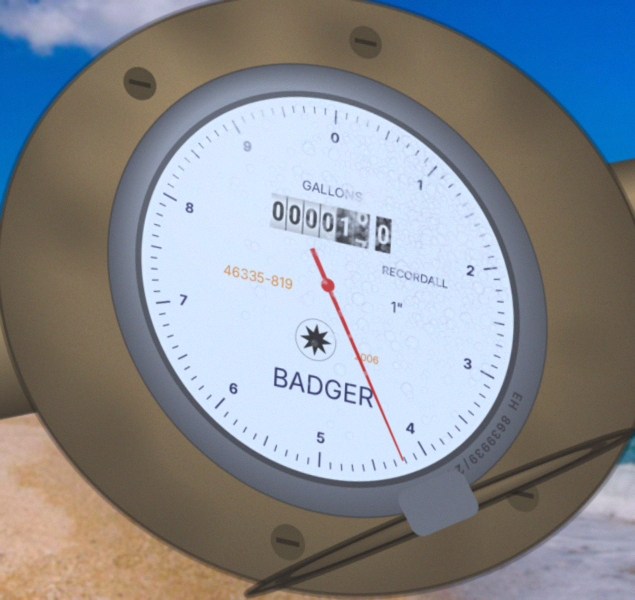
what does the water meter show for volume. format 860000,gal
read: 164.2,gal
